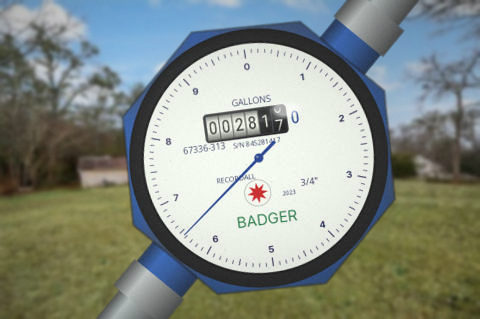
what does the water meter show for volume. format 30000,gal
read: 28166.4,gal
